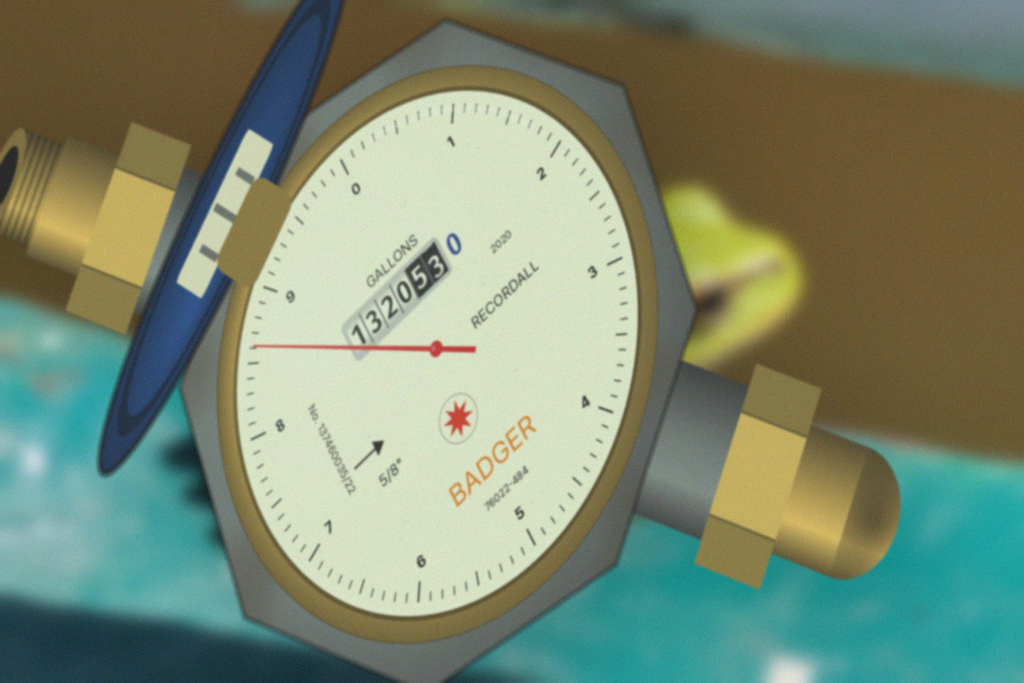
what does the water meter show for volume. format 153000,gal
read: 1320528.6,gal
